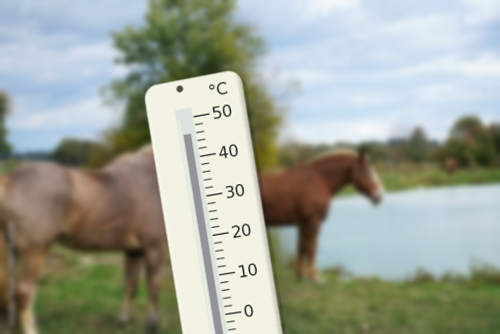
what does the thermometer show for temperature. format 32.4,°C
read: 46,°C
